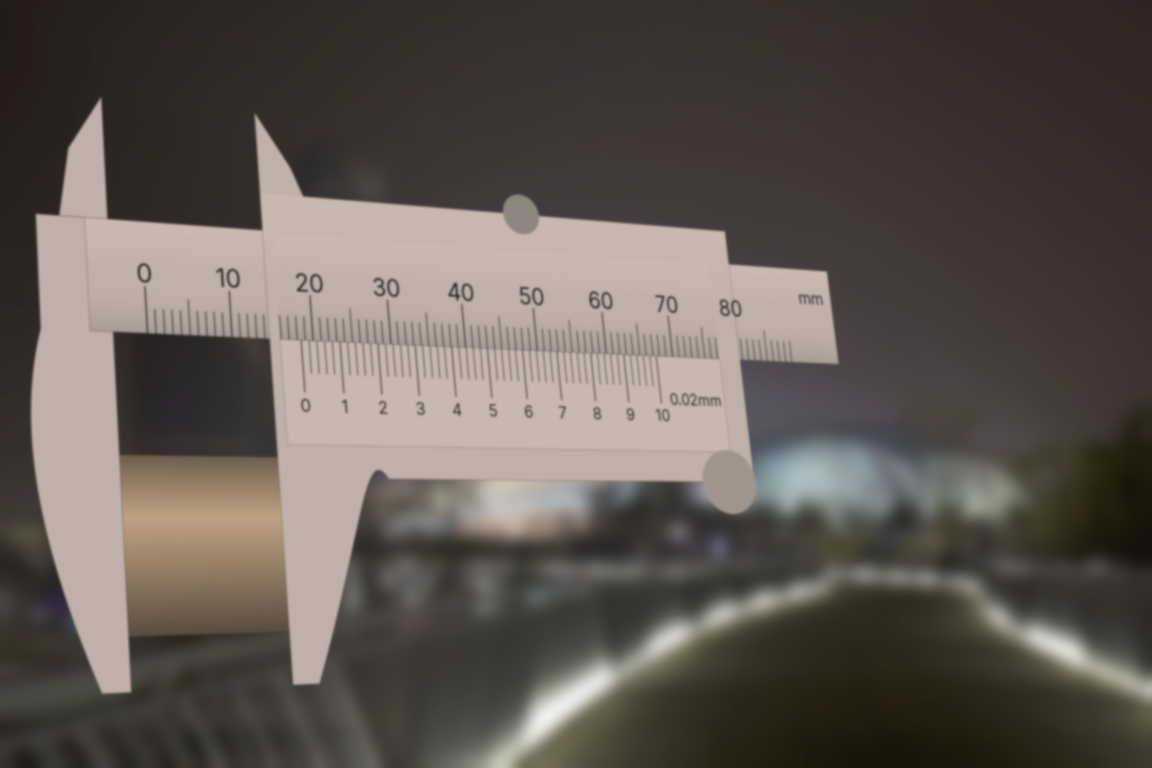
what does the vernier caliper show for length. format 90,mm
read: 18.5,mm
